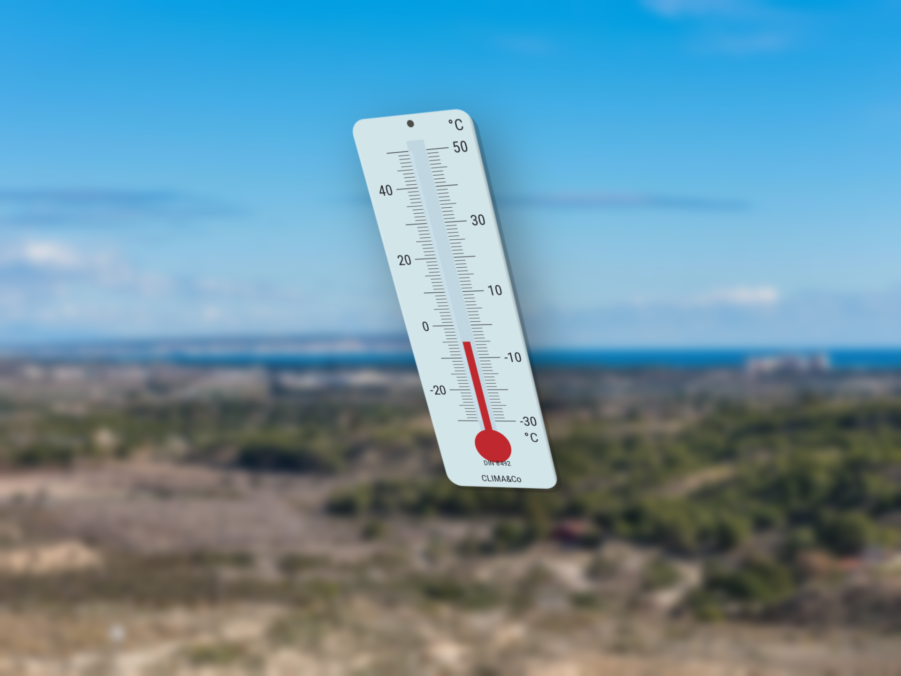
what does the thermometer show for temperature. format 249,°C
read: -5,°C
